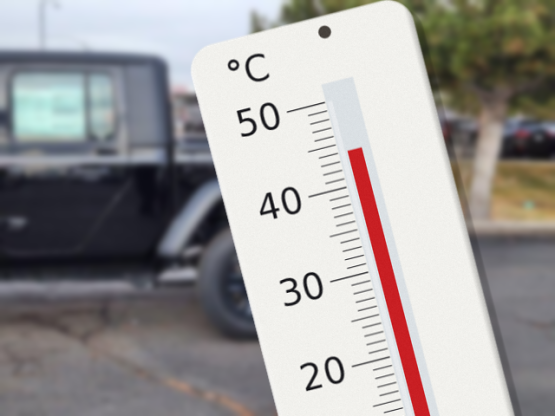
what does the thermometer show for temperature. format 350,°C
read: 44,°C
